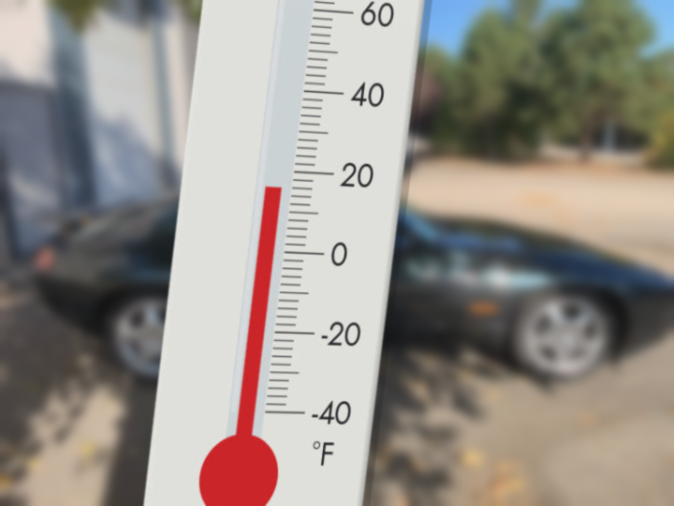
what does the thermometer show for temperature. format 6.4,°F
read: 16,°F
